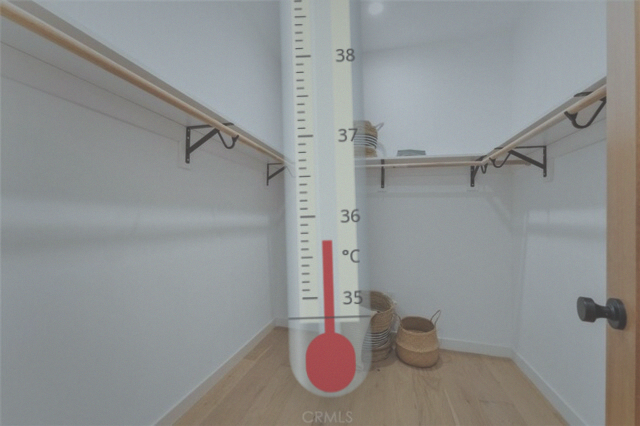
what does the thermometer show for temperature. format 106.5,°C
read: 35.7,°C
